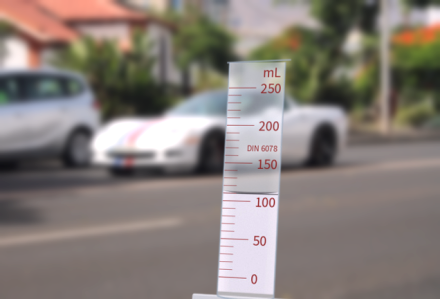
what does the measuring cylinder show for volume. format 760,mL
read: 110,mL
